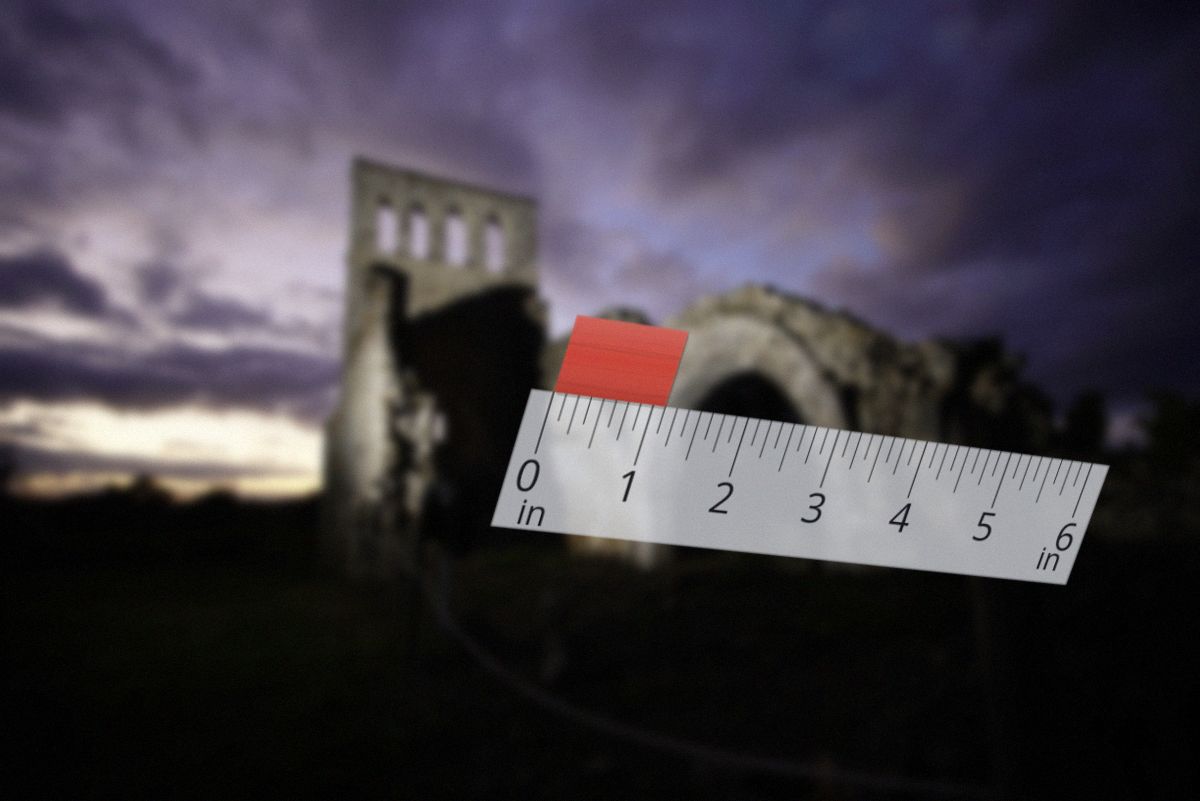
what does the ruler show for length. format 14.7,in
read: 1.125,in
